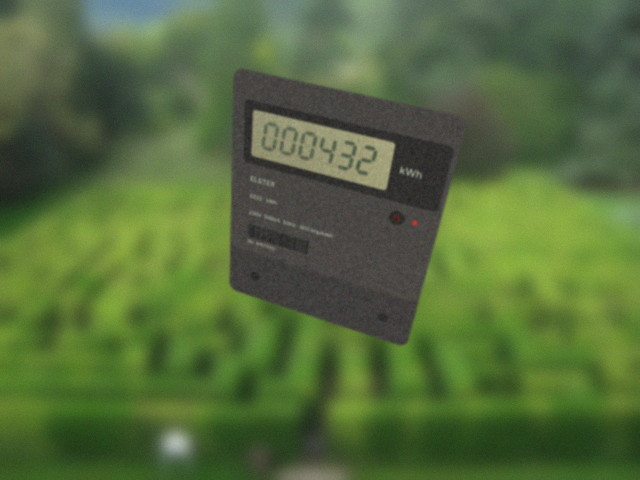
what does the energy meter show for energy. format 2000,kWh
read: 432,kWh
